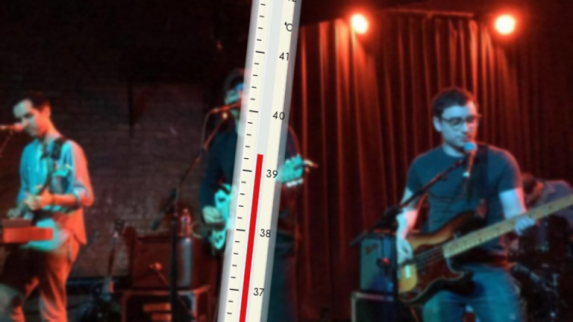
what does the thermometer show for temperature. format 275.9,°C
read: 39.3,°C
